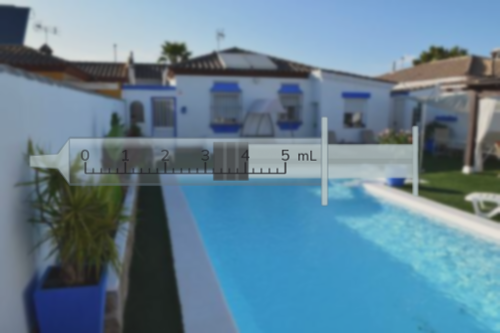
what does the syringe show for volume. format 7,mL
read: 3.2,mL
